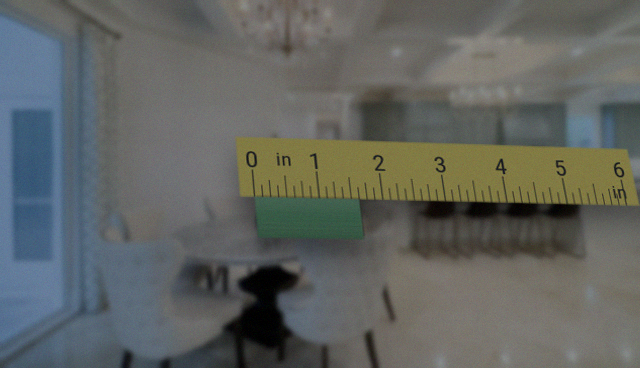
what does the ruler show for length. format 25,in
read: 1.625,in
